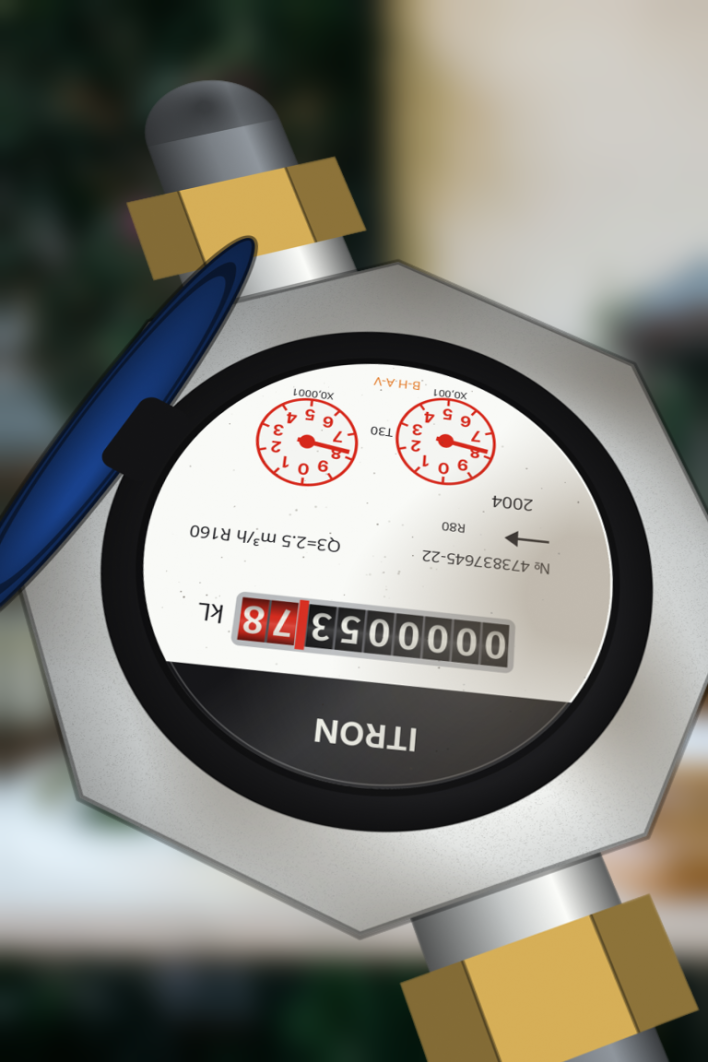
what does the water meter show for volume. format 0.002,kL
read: 53.7877,kL
